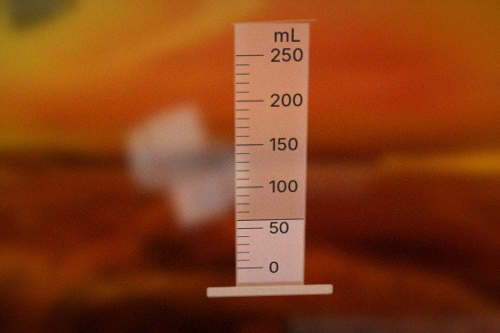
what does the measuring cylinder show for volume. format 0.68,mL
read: 60,mL
